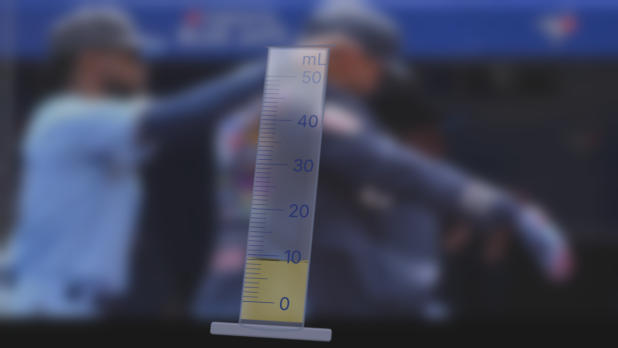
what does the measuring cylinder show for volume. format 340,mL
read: 9,mL
